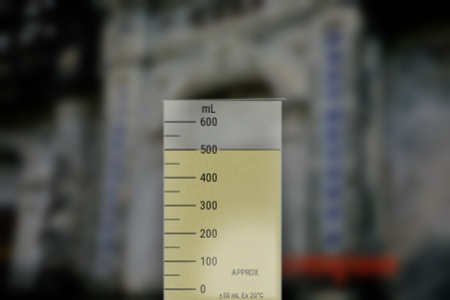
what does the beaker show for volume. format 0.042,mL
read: 500,mL
